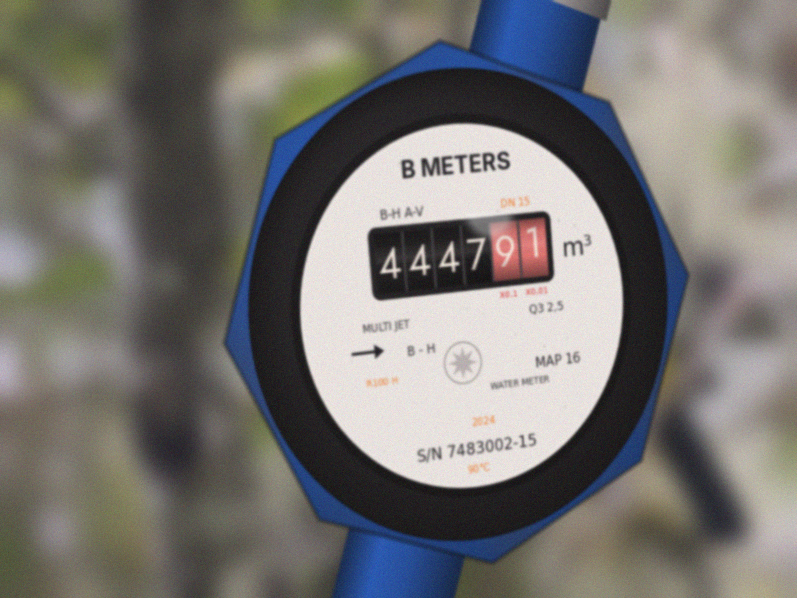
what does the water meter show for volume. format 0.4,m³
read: 4447.91,m³
